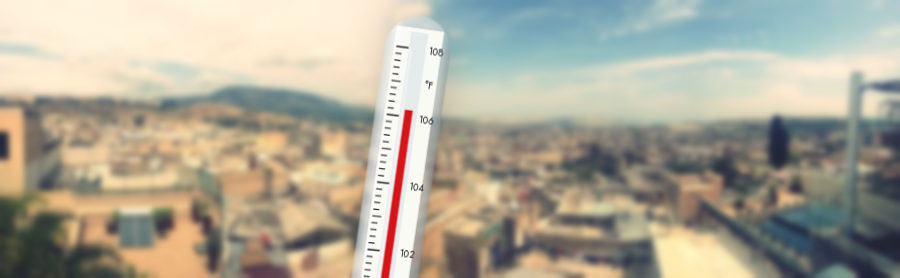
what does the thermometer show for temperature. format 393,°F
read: 106.2,°F
